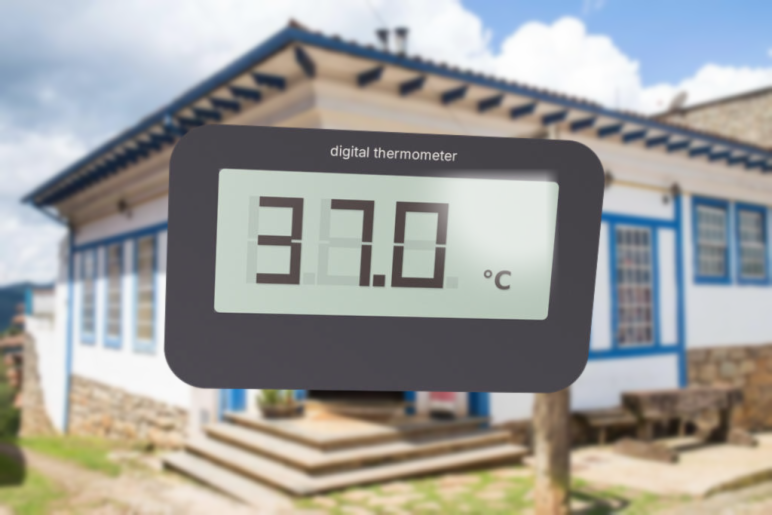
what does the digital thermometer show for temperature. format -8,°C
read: 37.0,°C
